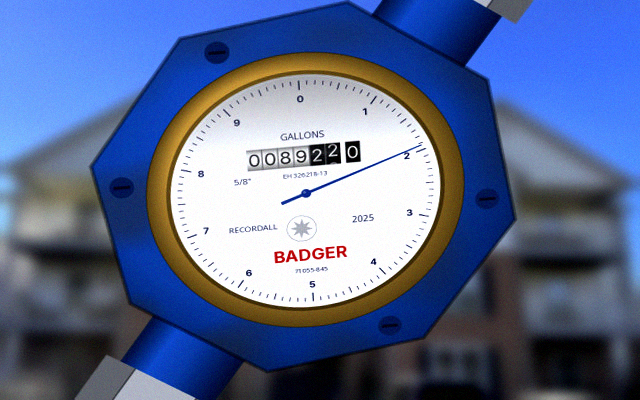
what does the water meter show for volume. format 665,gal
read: 89221.9,gal
